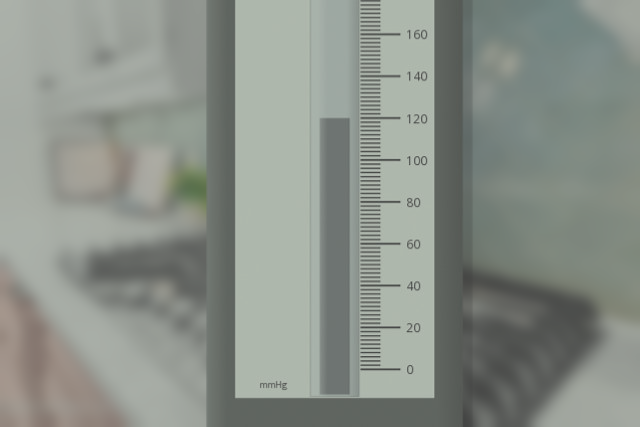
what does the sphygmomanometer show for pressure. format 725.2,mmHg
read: 120,mmHg
